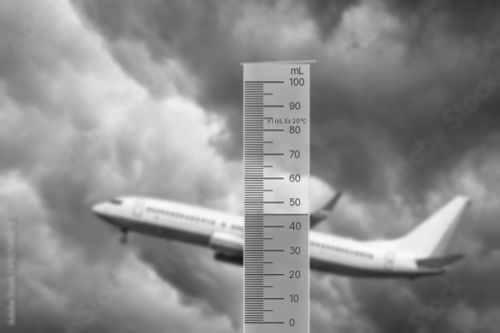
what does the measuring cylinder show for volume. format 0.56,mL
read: 45,mL
